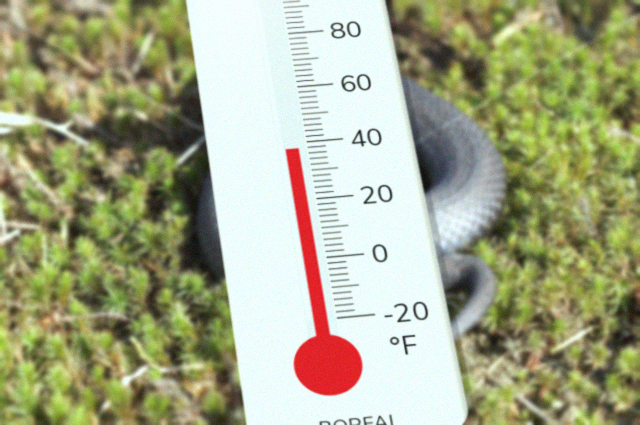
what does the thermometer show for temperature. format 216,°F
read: 38,°F
